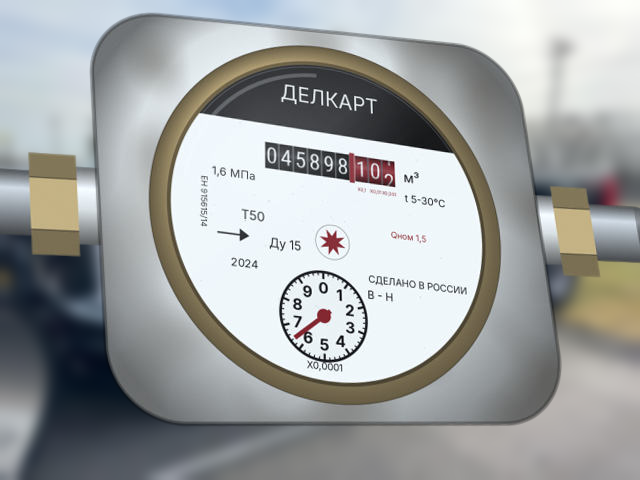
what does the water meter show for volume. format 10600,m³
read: 45898.1016,m³
